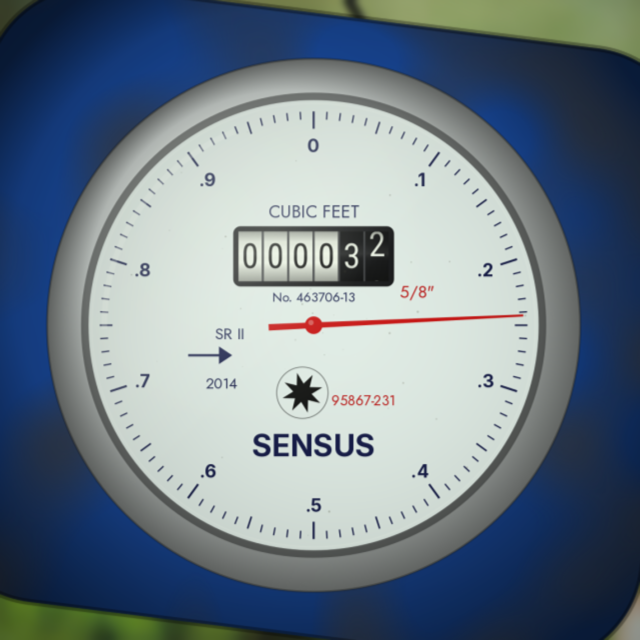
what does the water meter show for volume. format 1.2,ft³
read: 32.24,ft³
